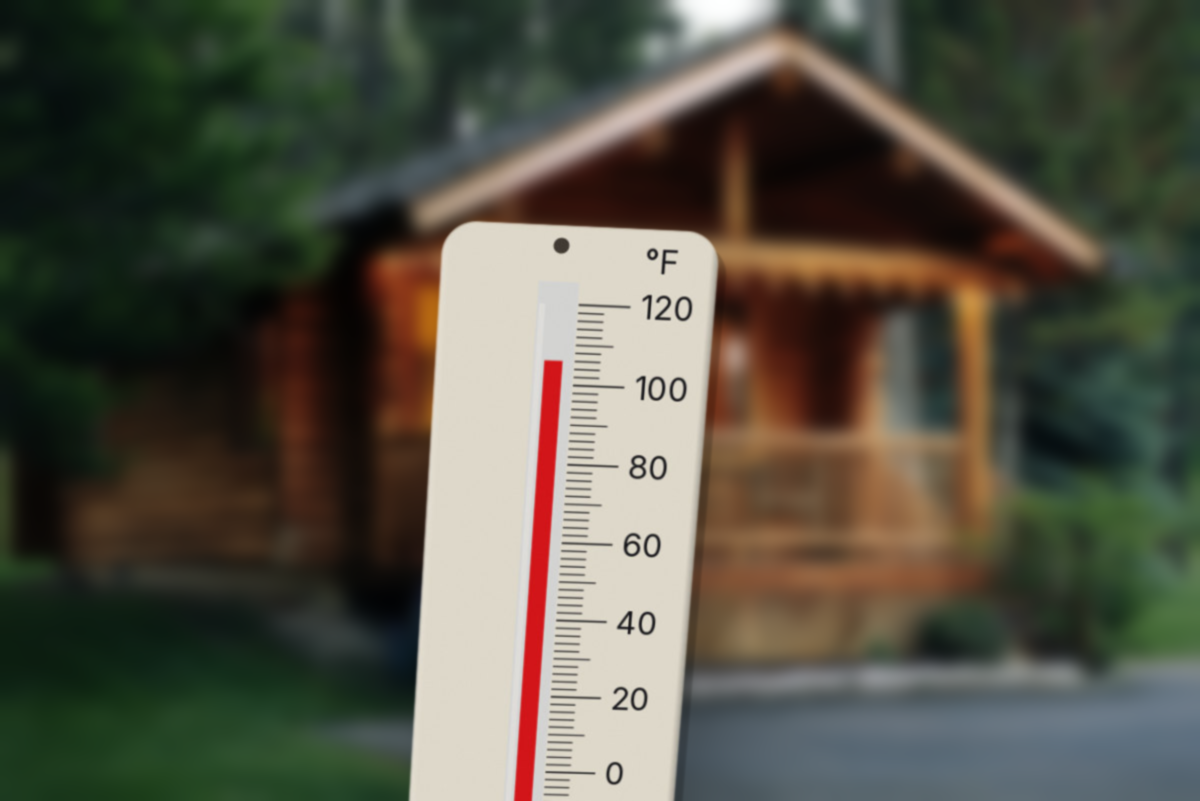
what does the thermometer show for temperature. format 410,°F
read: 106,°F
